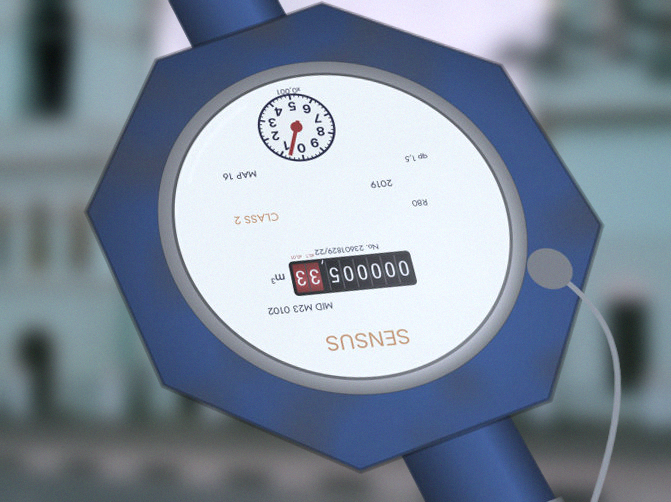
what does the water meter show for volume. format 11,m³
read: 5.330,m³
